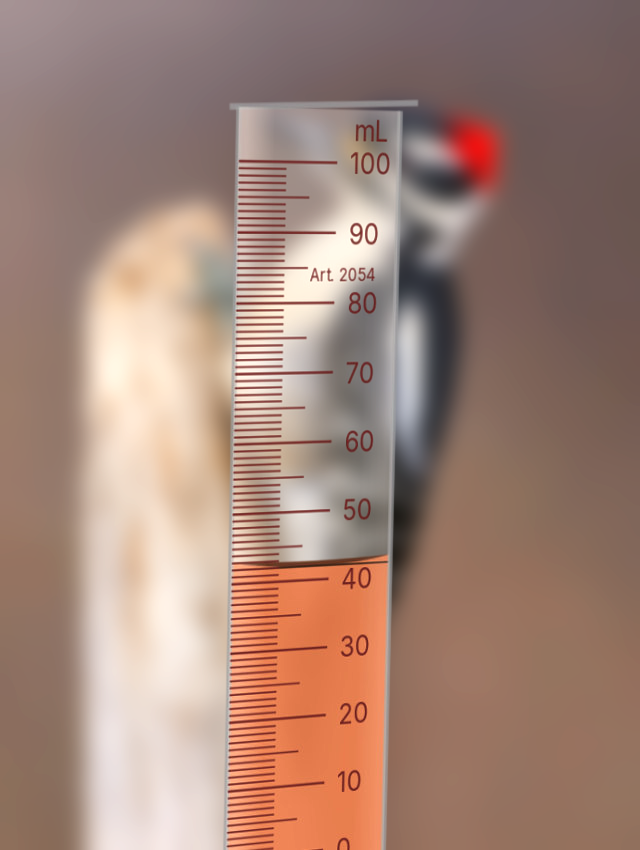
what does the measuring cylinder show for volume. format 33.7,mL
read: 42,mL
